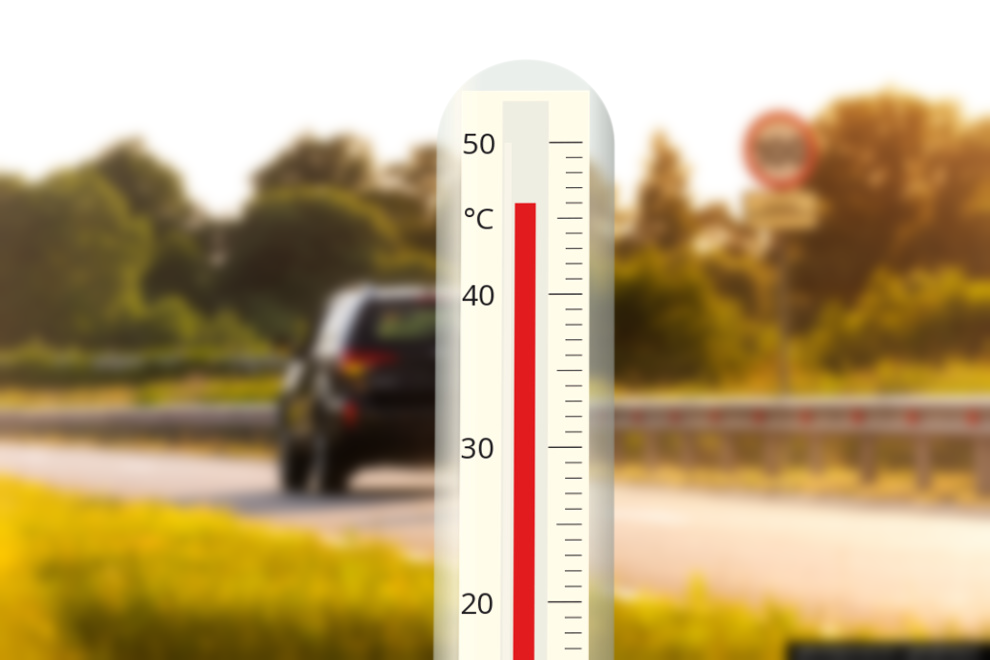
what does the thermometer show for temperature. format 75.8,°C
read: 46,°C
